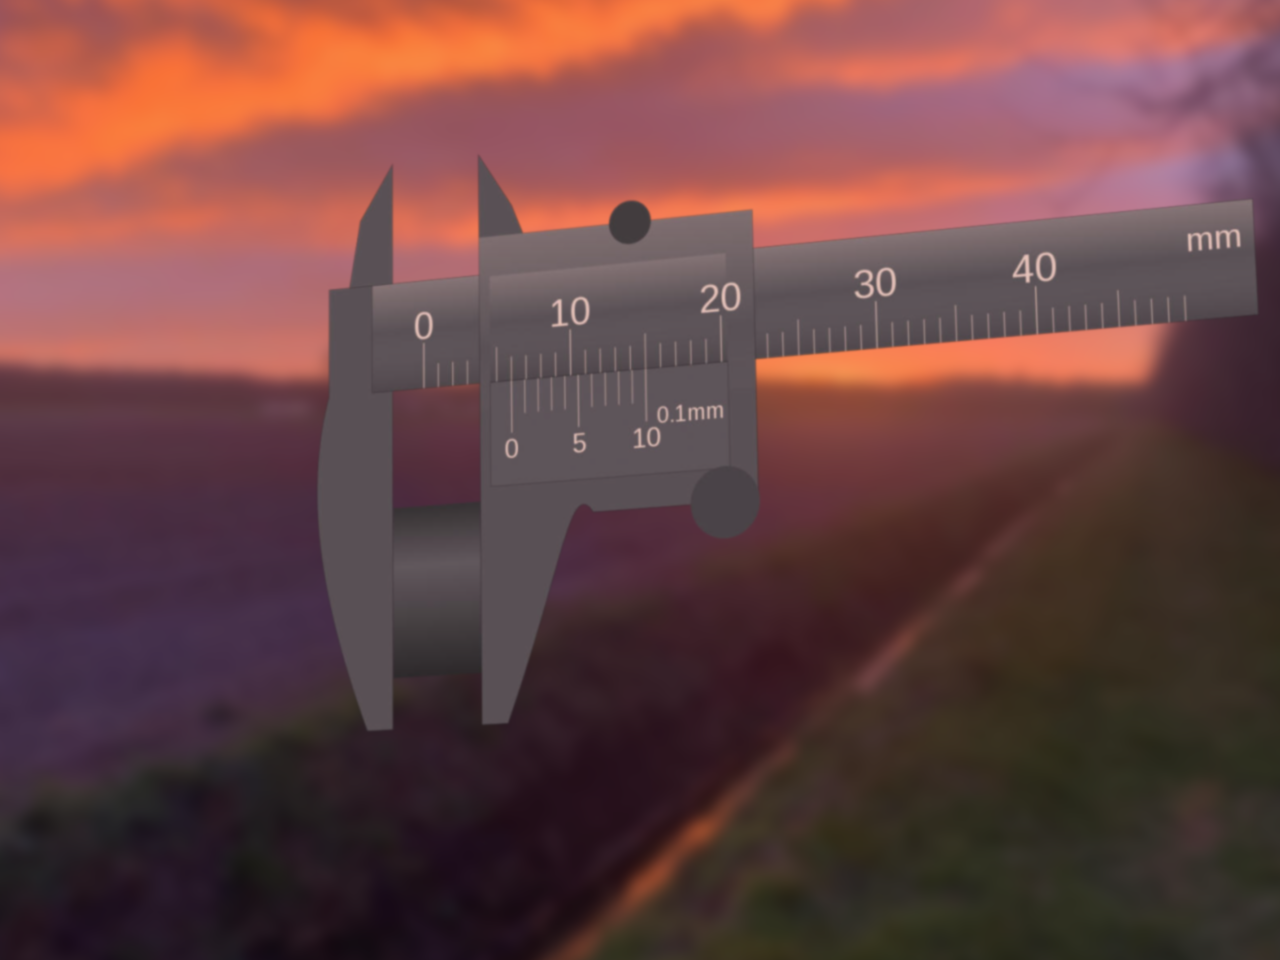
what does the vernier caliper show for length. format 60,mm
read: 6.0,mm
